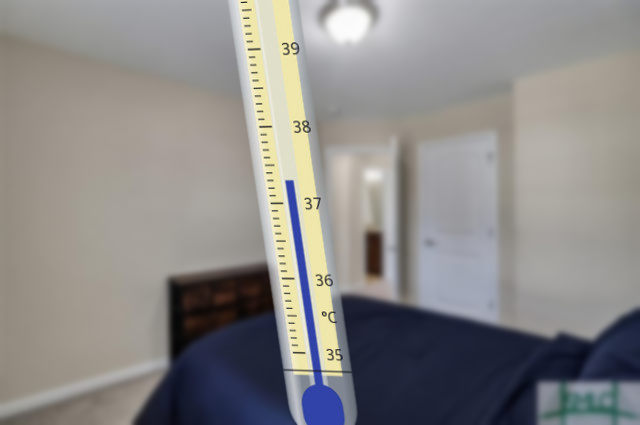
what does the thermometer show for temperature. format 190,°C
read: 37.3,°C
